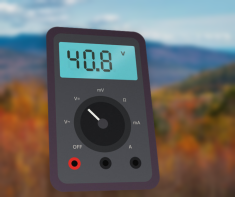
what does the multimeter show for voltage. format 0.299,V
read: 40.8,V
